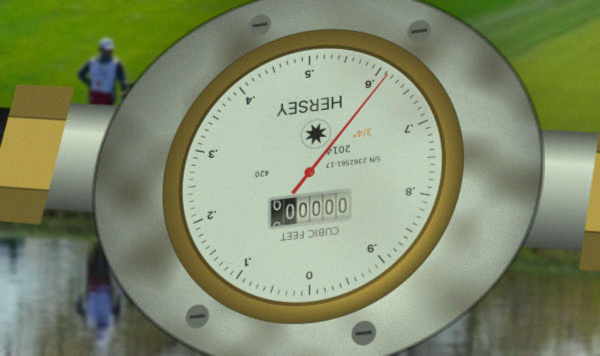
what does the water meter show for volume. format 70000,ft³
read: 8.61,ft³
